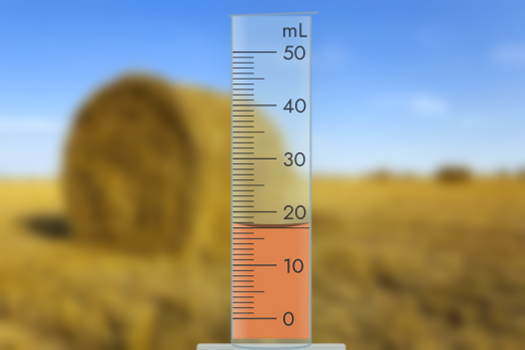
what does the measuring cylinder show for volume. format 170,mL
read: 17,mL
